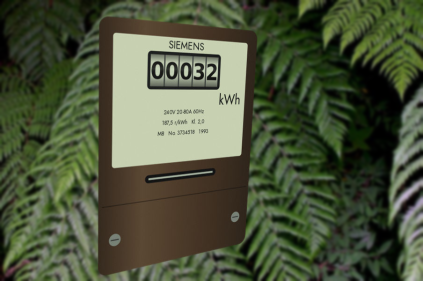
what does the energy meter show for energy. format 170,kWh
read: 32,kWh
